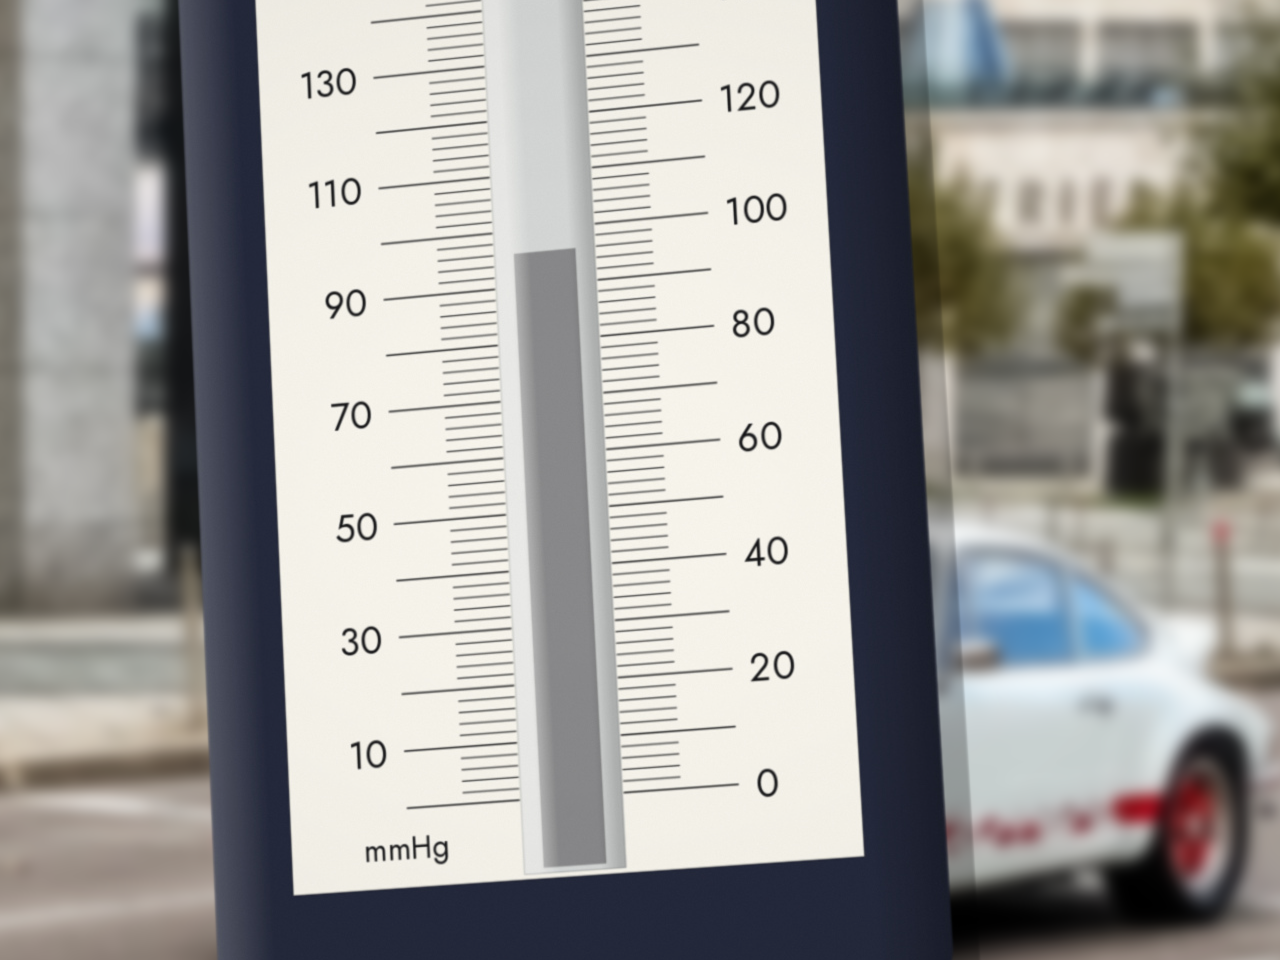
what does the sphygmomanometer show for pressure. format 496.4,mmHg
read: 96,mmHg
